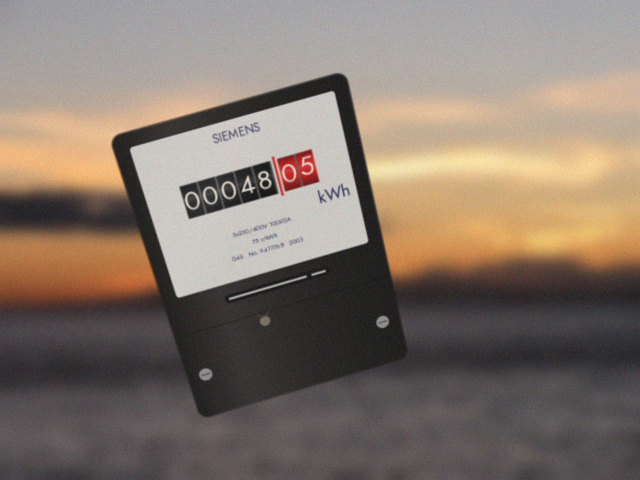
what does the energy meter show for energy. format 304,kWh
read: 48.05,kWh
